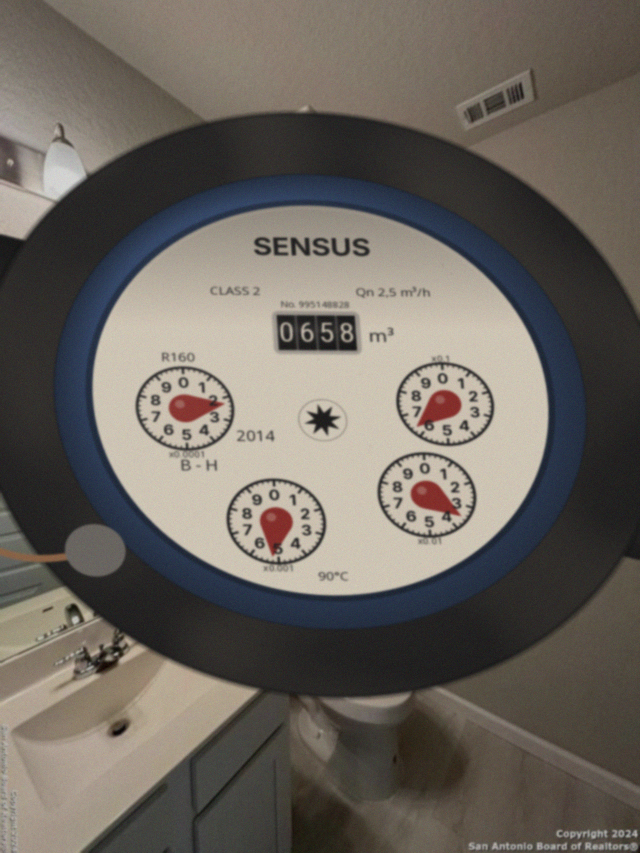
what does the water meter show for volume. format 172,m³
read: 658.6352,m³
